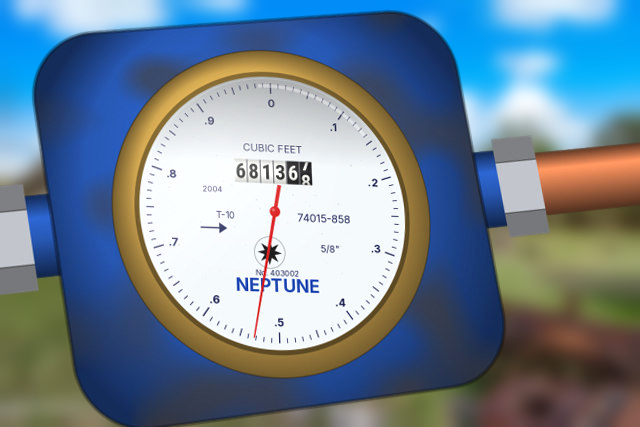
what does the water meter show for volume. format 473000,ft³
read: 681367.53,ft³
